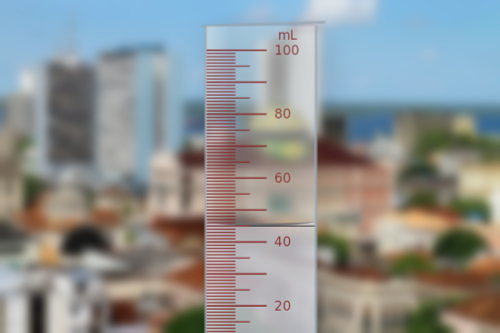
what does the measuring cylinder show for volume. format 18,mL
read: 45,mL
